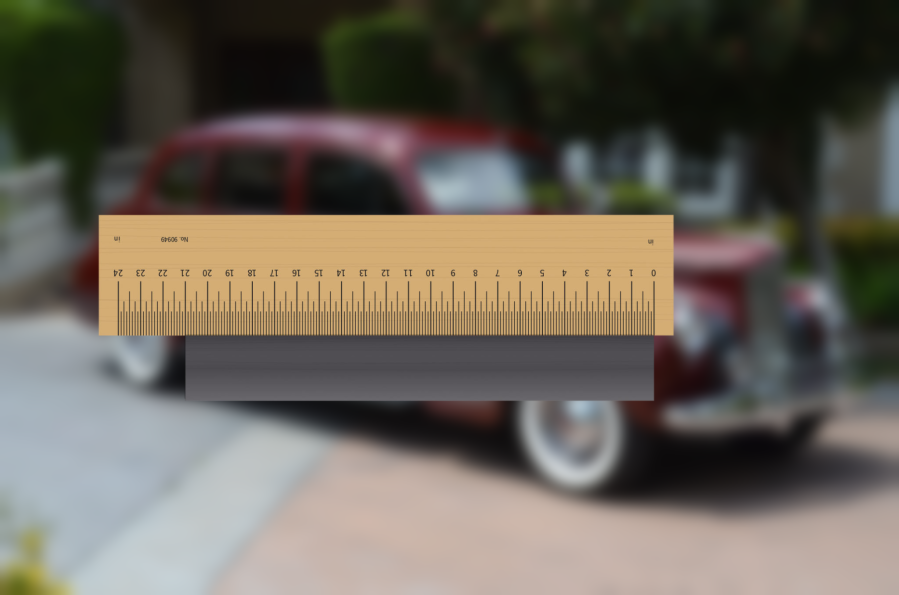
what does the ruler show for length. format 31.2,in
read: 21,in
